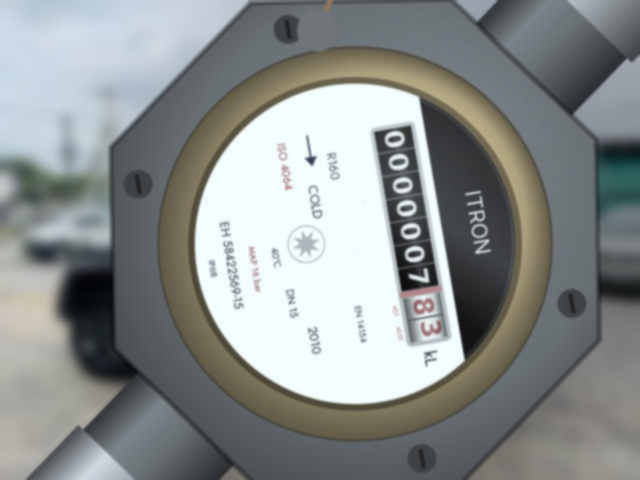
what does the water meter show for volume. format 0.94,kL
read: 7.83,kL
